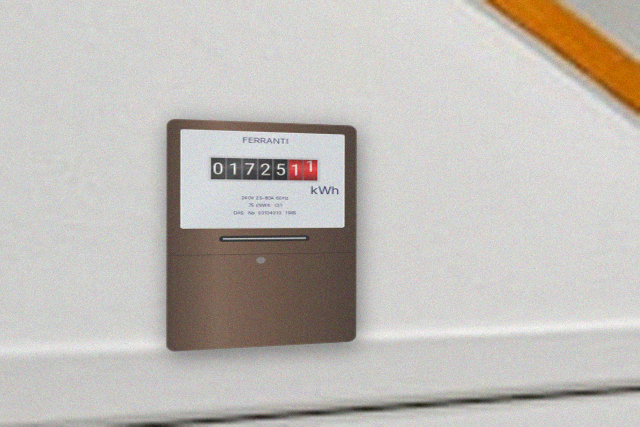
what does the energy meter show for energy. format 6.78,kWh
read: 1725.11,kWh
